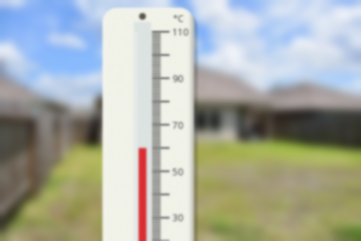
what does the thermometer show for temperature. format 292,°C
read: 60,°C
